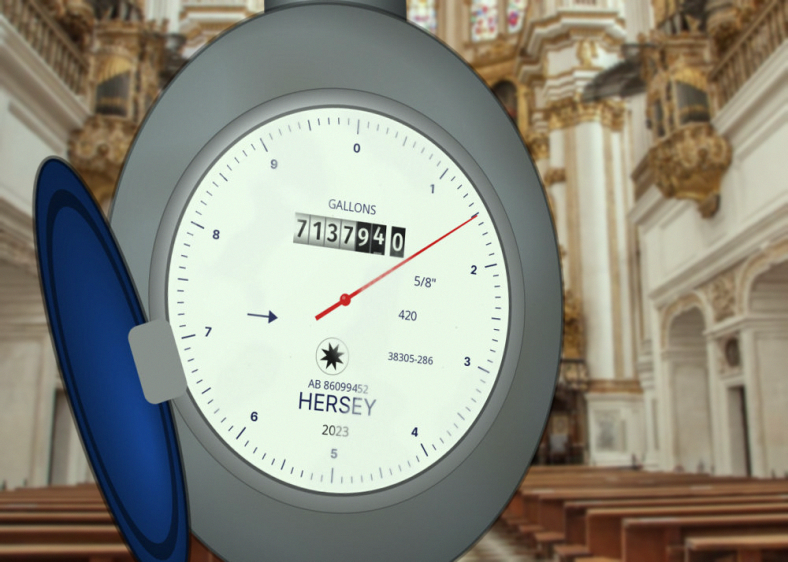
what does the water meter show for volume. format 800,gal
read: 7137941.5,gal
